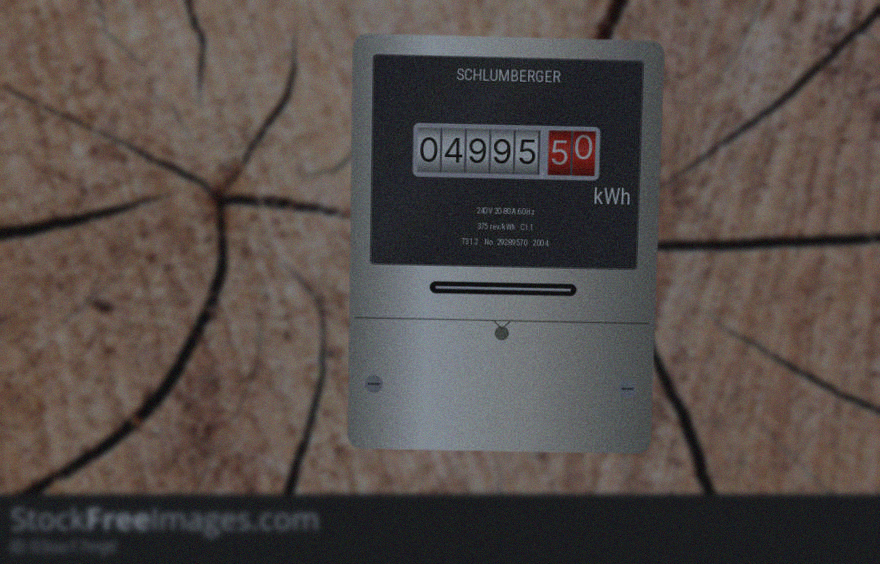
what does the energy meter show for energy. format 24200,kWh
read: 4995.50,kWh
